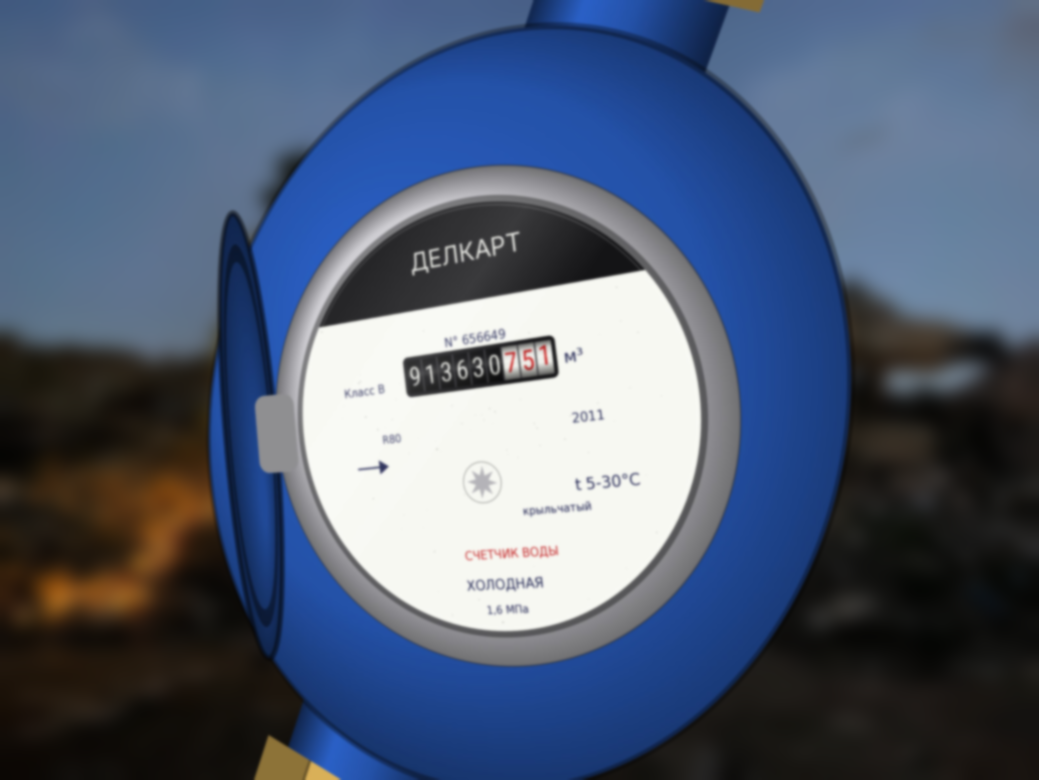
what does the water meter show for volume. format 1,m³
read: 913630.751,m³
